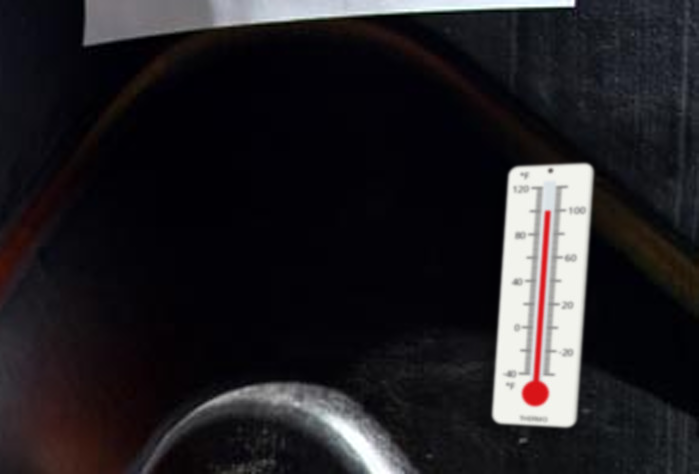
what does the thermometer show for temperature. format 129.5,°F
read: 100,°F
